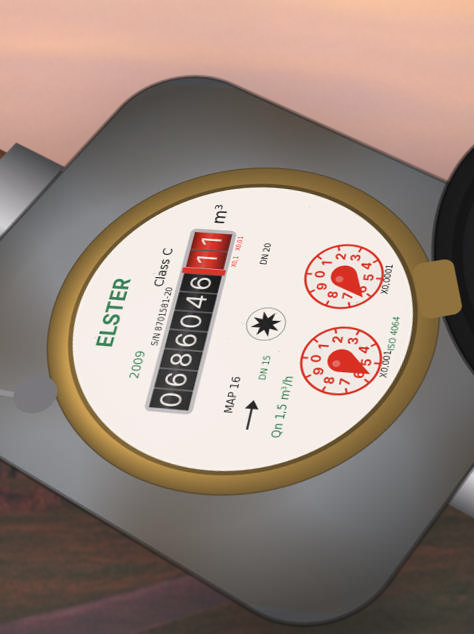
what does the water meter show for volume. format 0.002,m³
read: 686046.1156,m³
